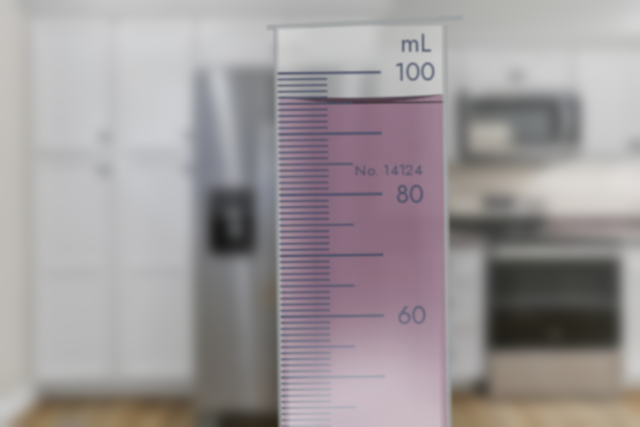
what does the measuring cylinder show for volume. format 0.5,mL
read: 95,mL
